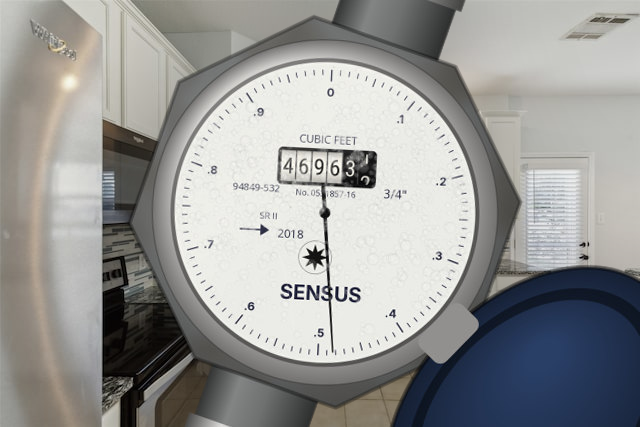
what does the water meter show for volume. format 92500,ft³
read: 469631.48,ft³
